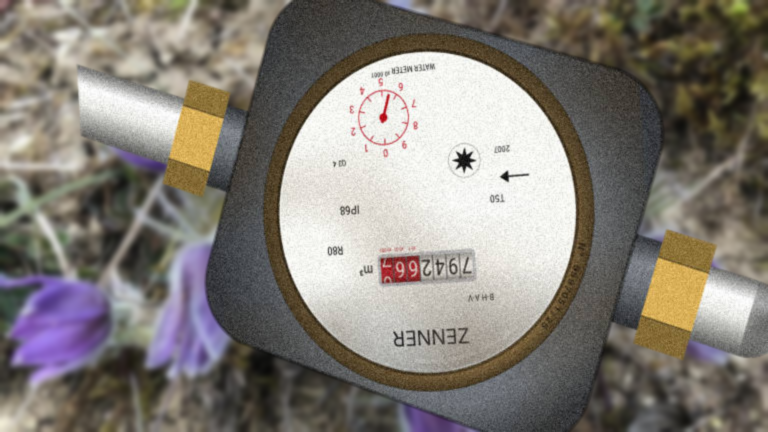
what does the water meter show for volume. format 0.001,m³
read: 7942.6665,m³
